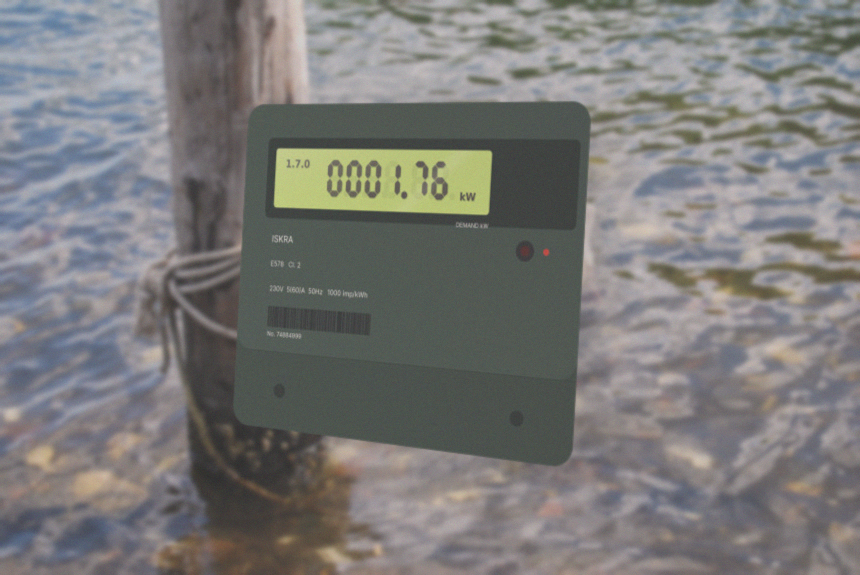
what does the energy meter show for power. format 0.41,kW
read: 1.76,kW
